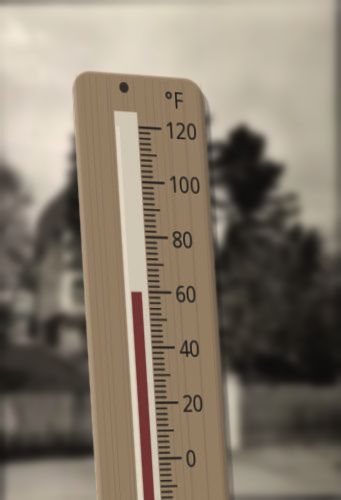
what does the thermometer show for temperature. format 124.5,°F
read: 60,°F
